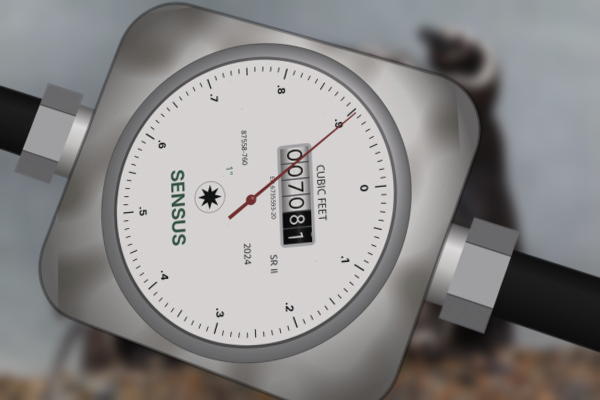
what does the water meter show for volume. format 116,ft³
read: 7080.90,ft³
